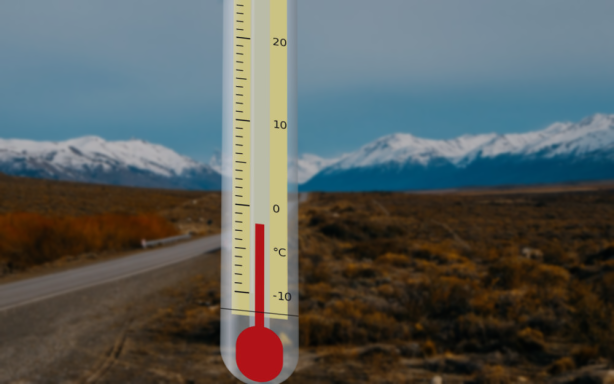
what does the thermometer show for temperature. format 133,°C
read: -2,°C
